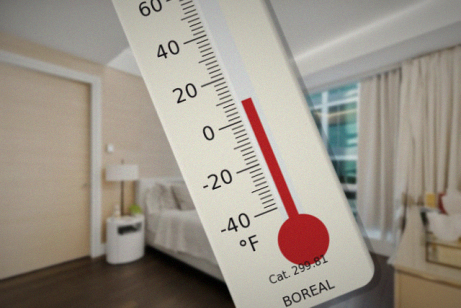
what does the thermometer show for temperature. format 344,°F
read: 8,°F
